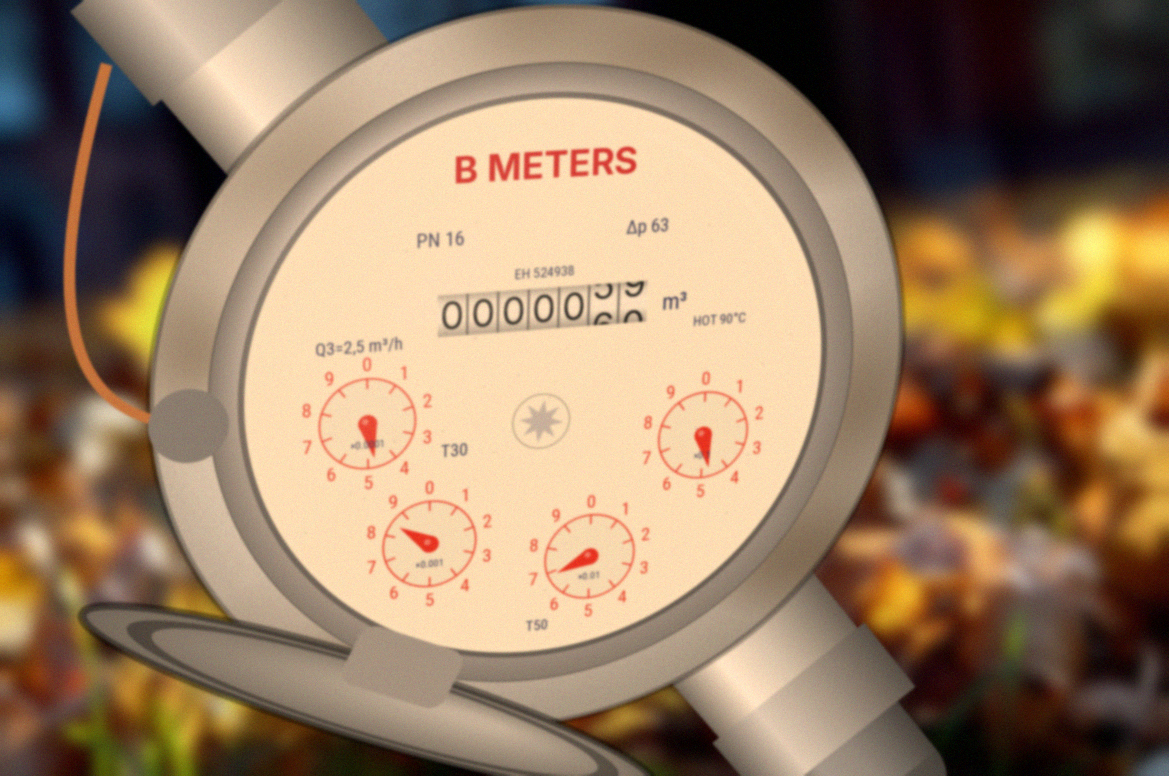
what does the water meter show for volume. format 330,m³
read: 59.4684,m³
